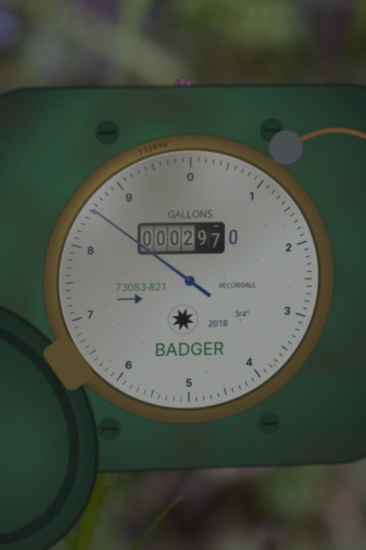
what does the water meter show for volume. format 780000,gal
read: 2968.5,gal
